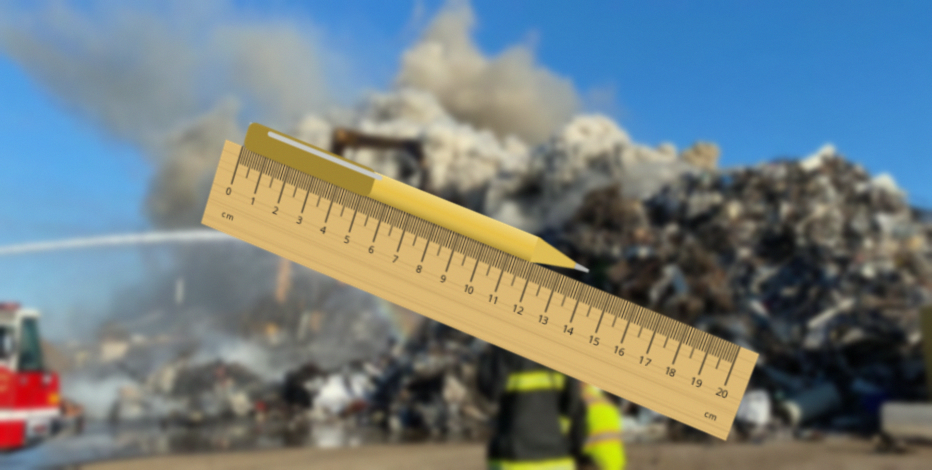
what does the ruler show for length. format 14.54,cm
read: 14,cm
